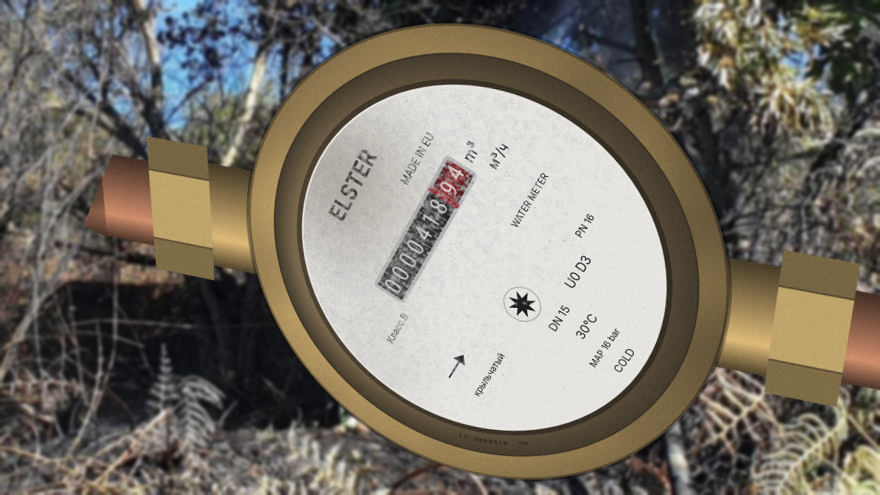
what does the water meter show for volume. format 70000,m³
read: 418.94,m³
